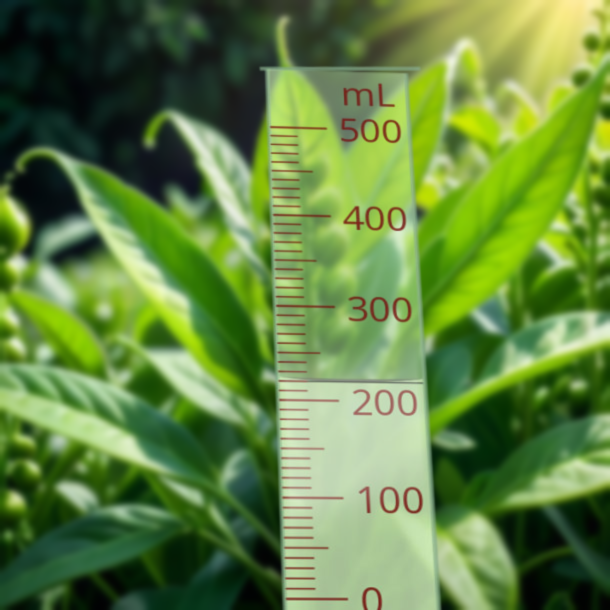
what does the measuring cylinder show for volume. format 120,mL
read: 220,mL
